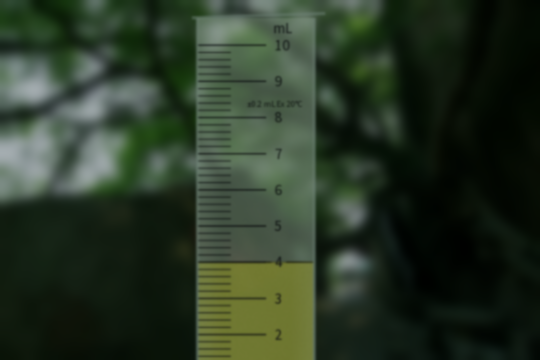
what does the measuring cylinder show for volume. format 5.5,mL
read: 4,mL
